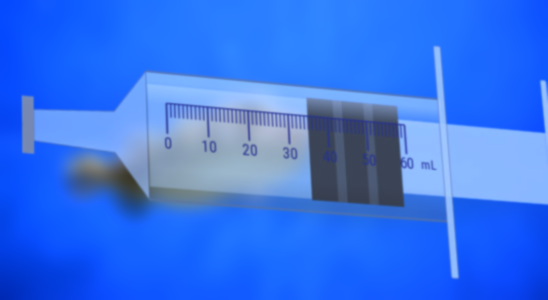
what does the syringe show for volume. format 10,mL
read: 35,mL
